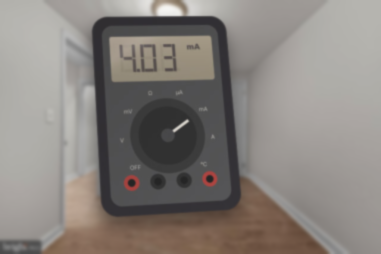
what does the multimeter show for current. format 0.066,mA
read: 4.03,mA
